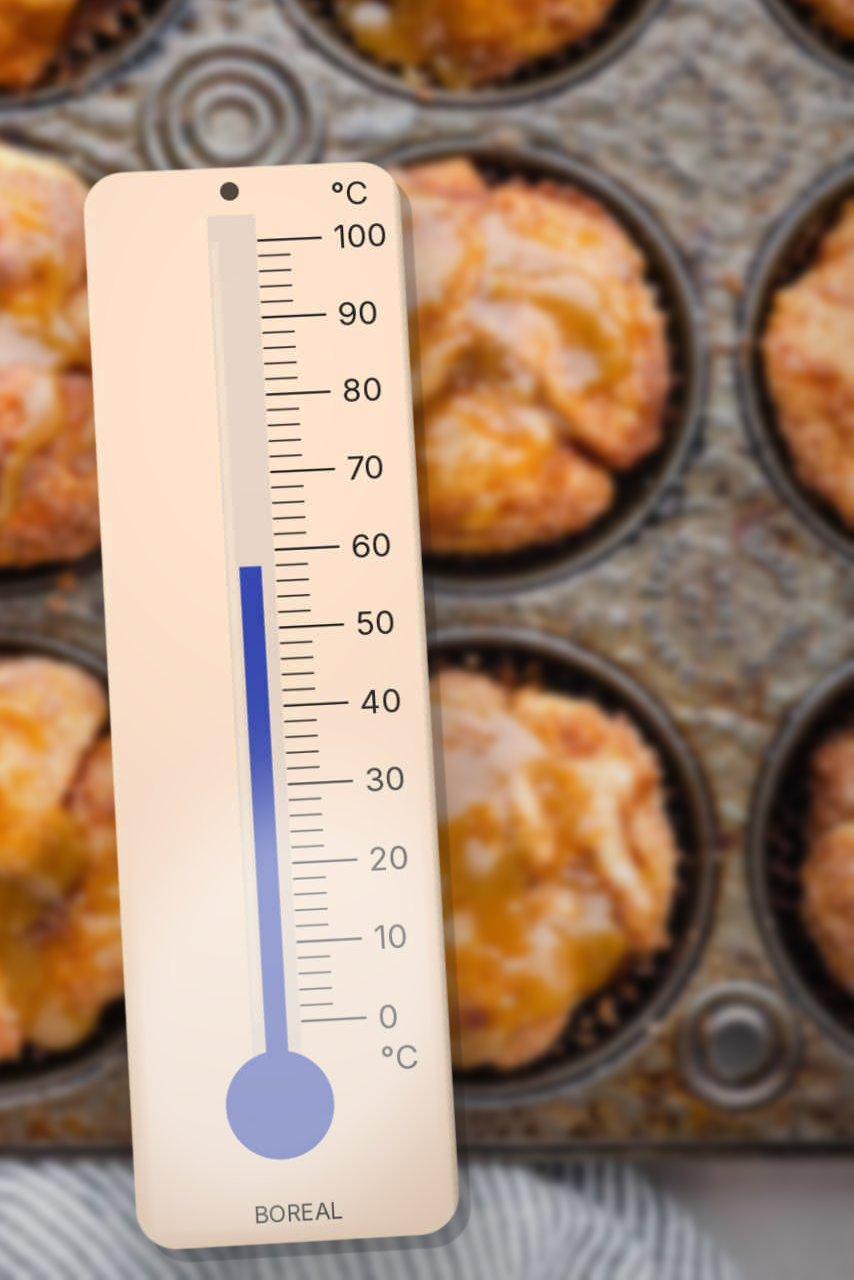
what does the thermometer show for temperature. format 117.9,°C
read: 58,°C
